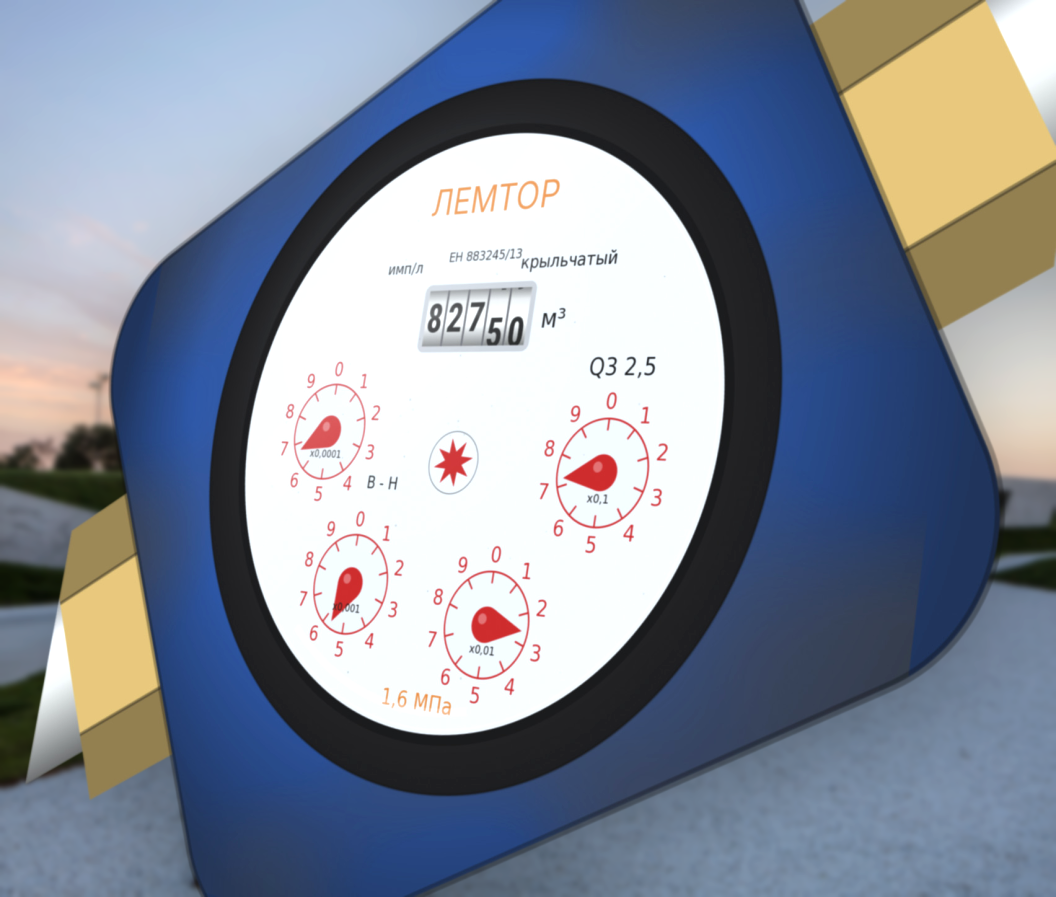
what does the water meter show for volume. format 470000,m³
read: 82749.7256,m³
